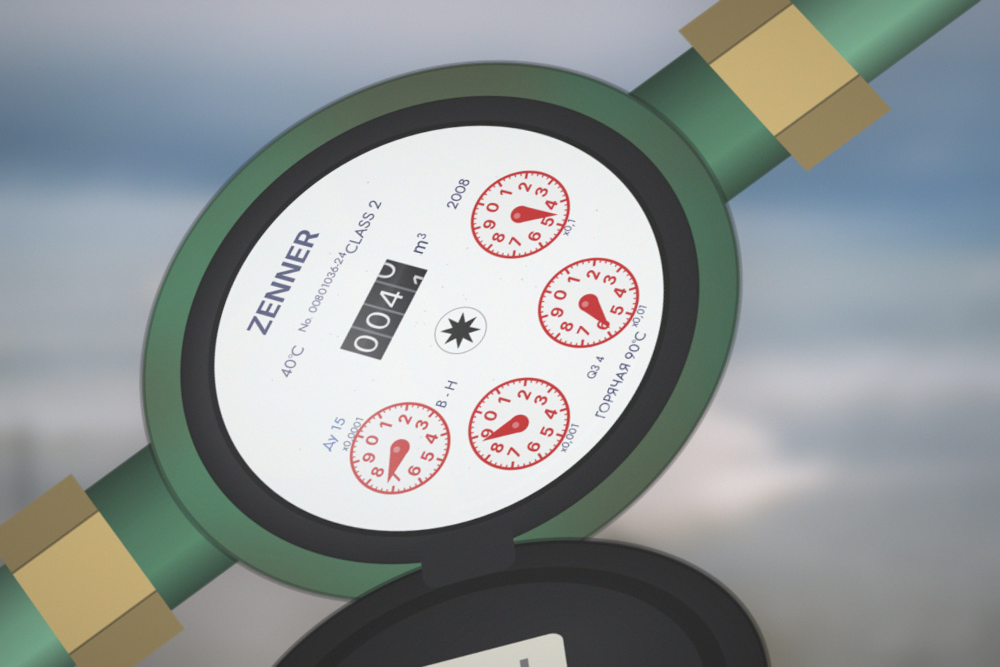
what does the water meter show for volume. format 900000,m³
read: 40.4587,m³
